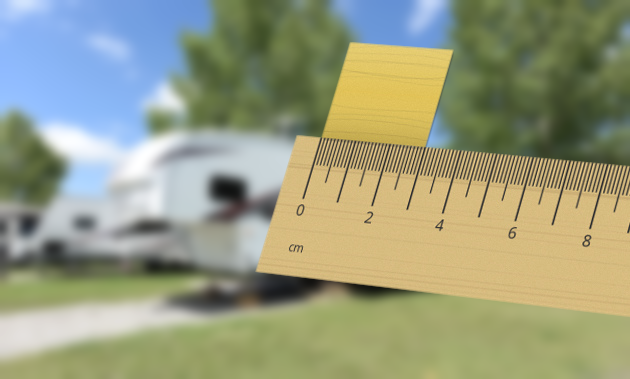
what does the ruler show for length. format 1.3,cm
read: 3,cm
